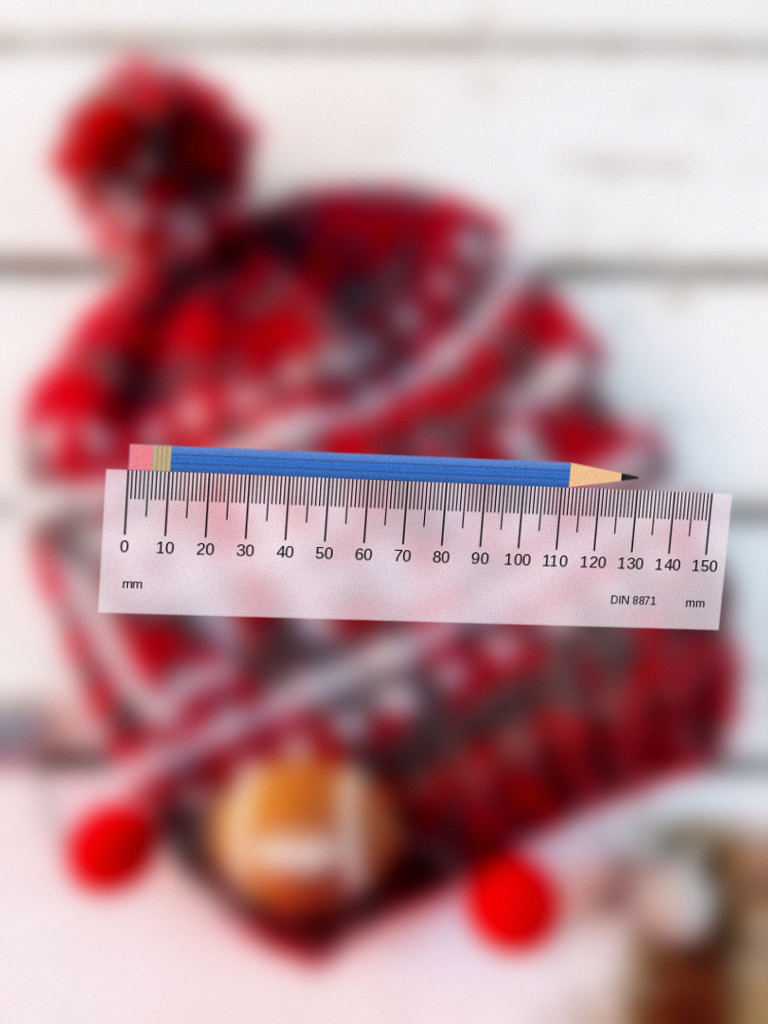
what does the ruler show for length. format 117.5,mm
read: 130,mm
